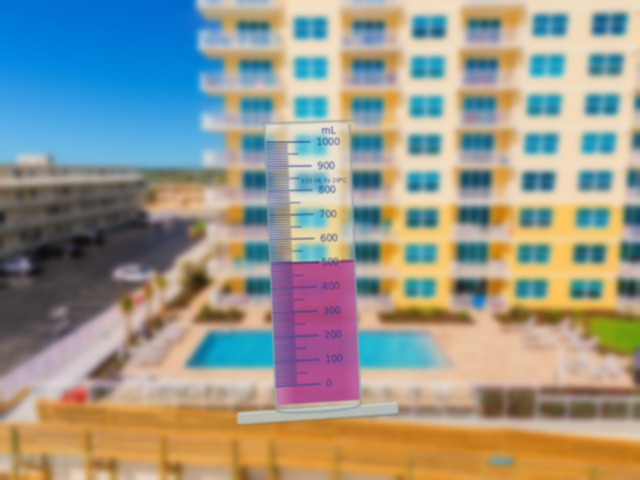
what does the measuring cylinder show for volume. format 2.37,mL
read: 500,mL
